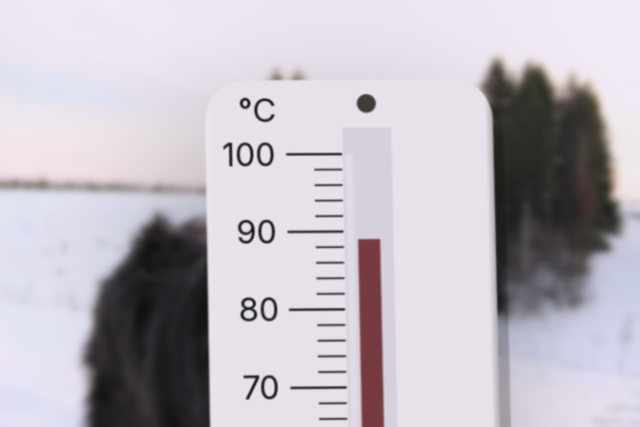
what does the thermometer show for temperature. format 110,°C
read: 89,°C
